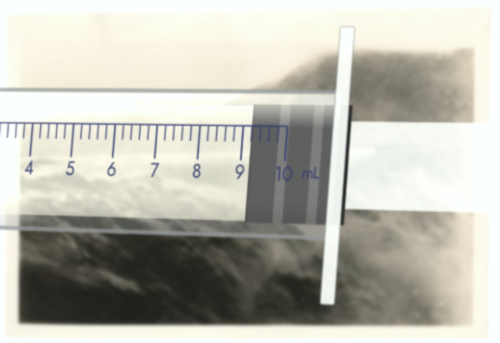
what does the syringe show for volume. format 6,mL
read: 9.2,mL
